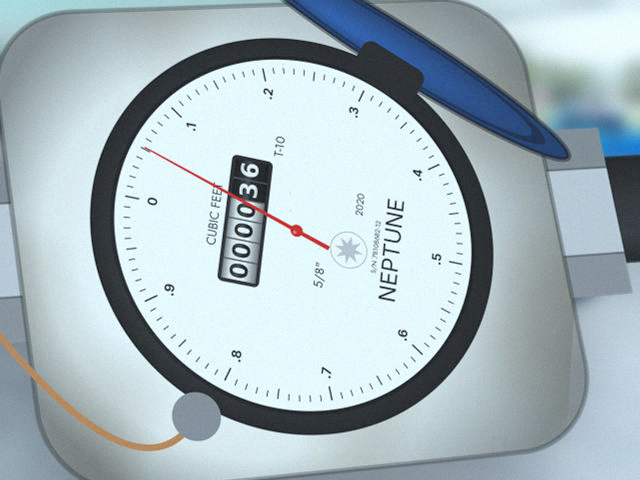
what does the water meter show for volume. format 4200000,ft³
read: 36.05,ft³
